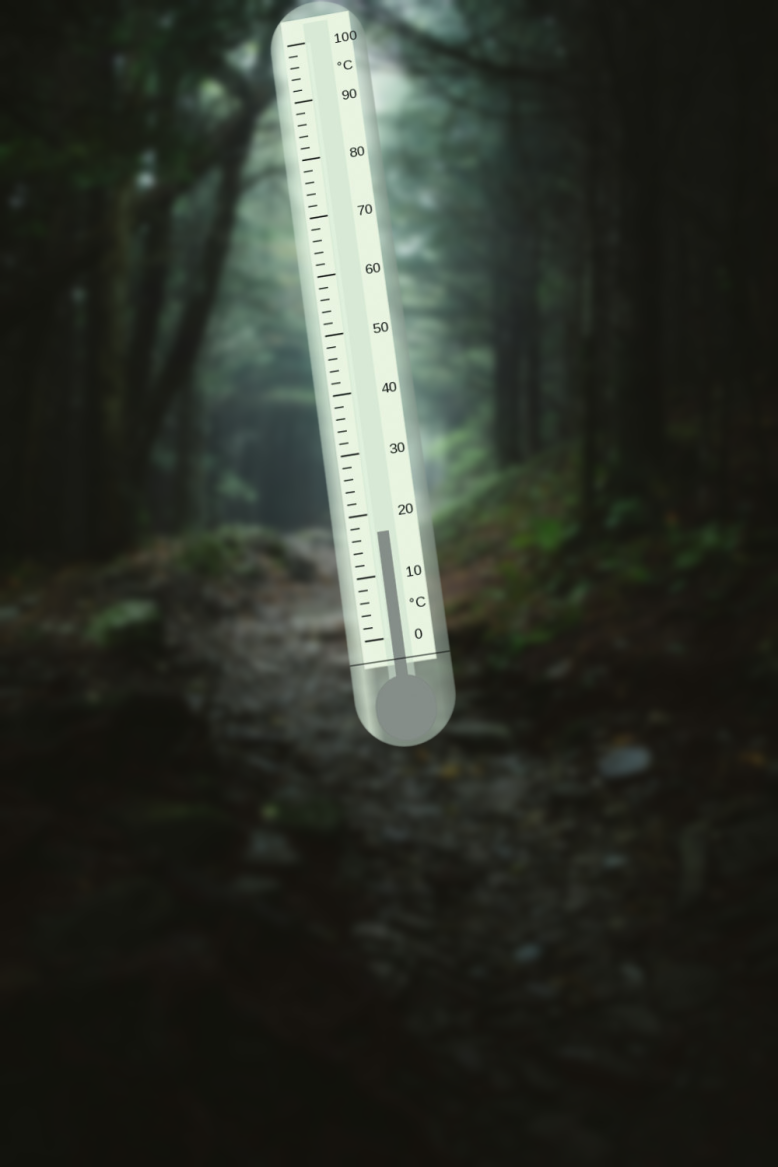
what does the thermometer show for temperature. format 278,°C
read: 17,°C
